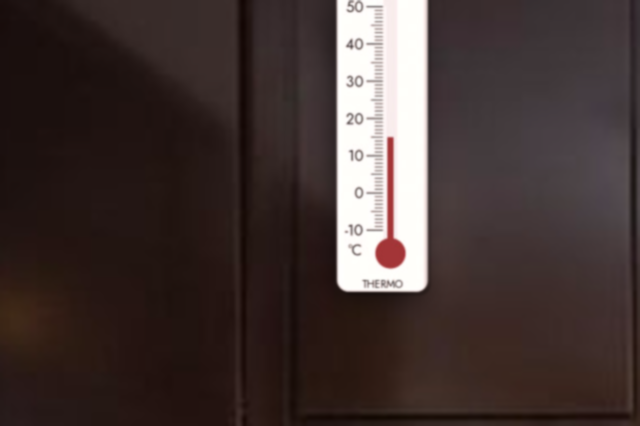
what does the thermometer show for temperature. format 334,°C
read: 15,°C
